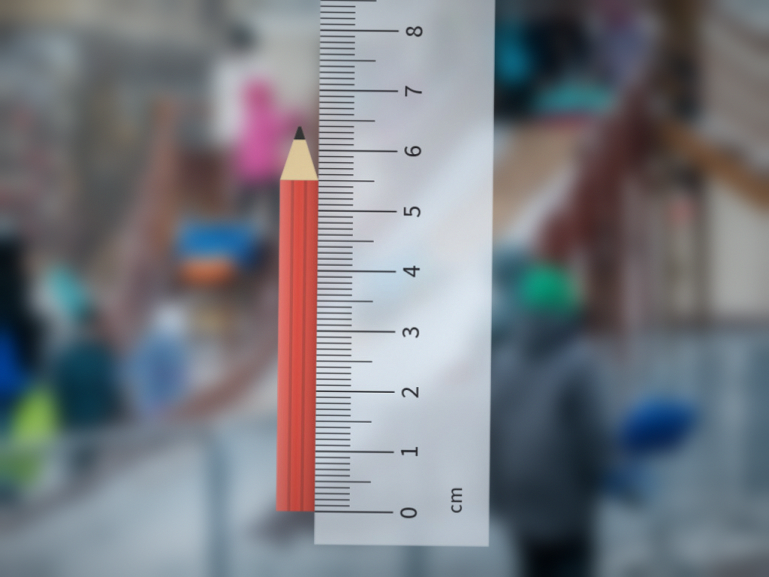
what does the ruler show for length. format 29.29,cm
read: 6.4,cm
